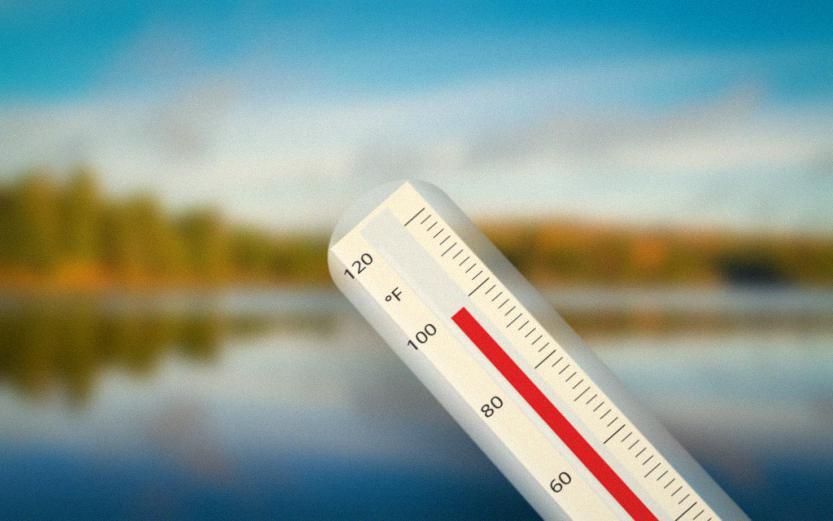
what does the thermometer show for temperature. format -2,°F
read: 99,°F
